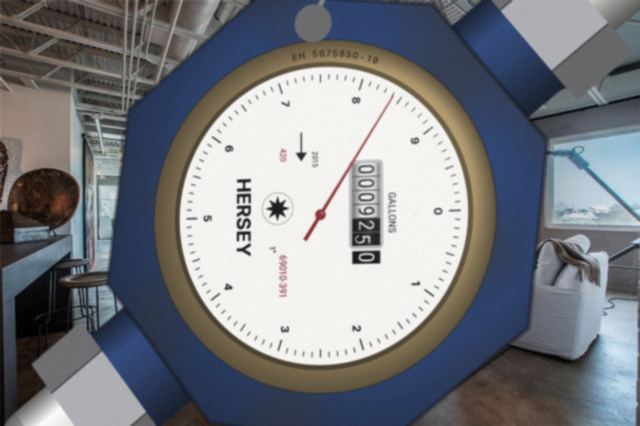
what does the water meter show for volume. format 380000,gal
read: 9248.4,gal
